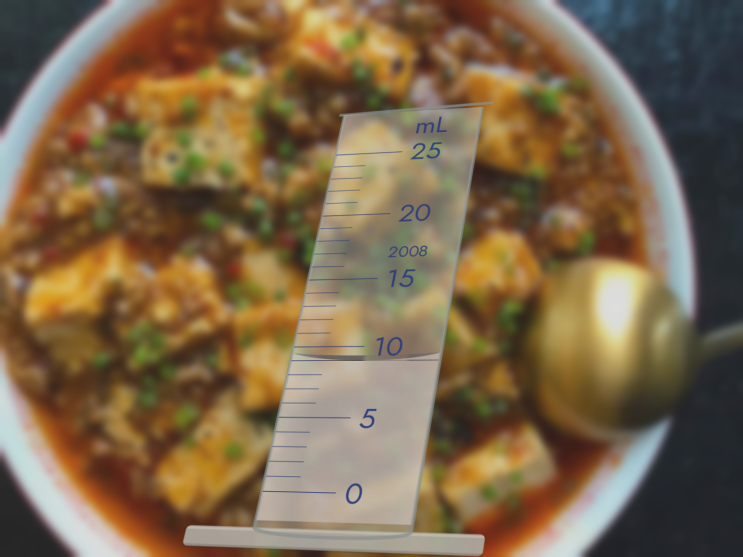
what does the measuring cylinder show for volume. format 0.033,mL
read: 9,mL
